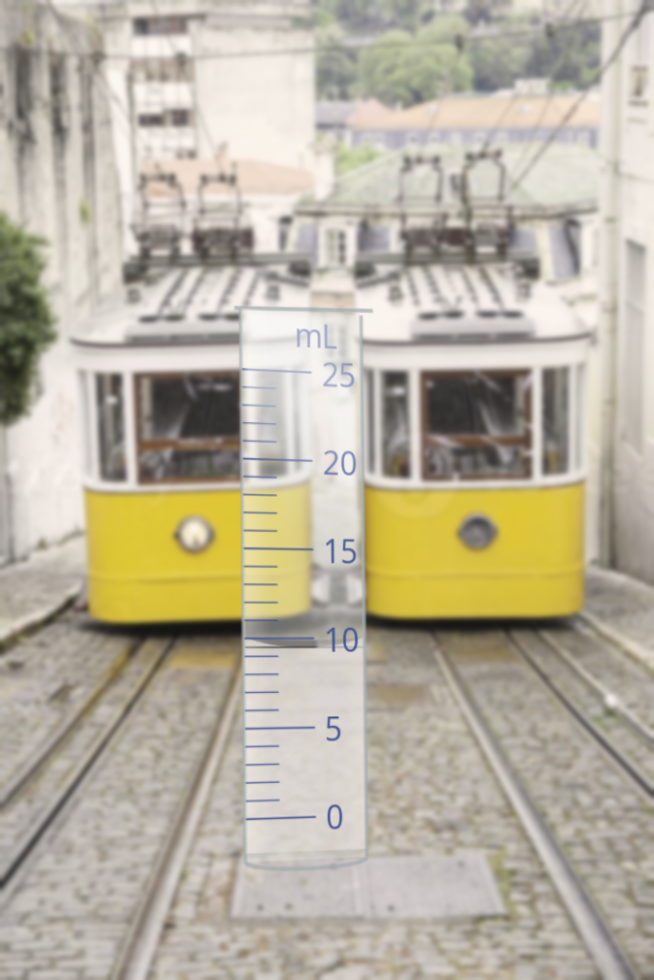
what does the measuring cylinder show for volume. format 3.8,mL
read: 9.5,mL
